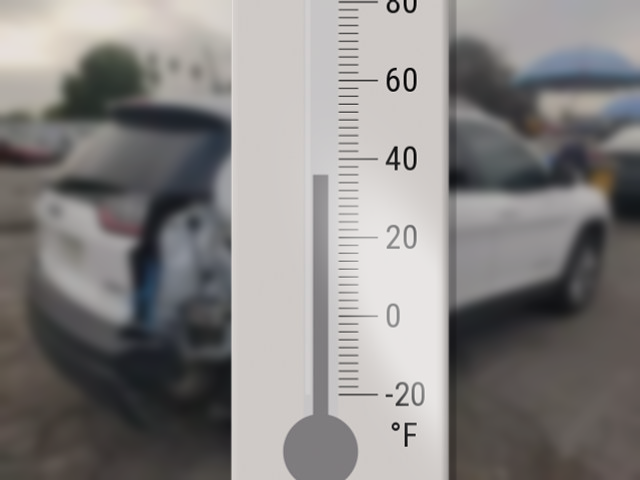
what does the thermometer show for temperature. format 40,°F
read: 36,°F
